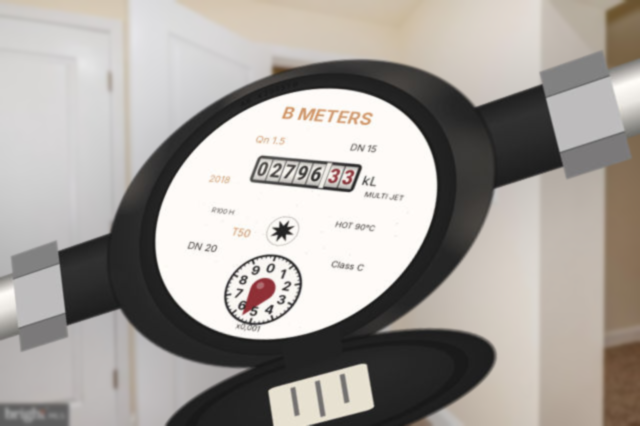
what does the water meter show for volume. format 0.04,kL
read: 2796.335,kL
